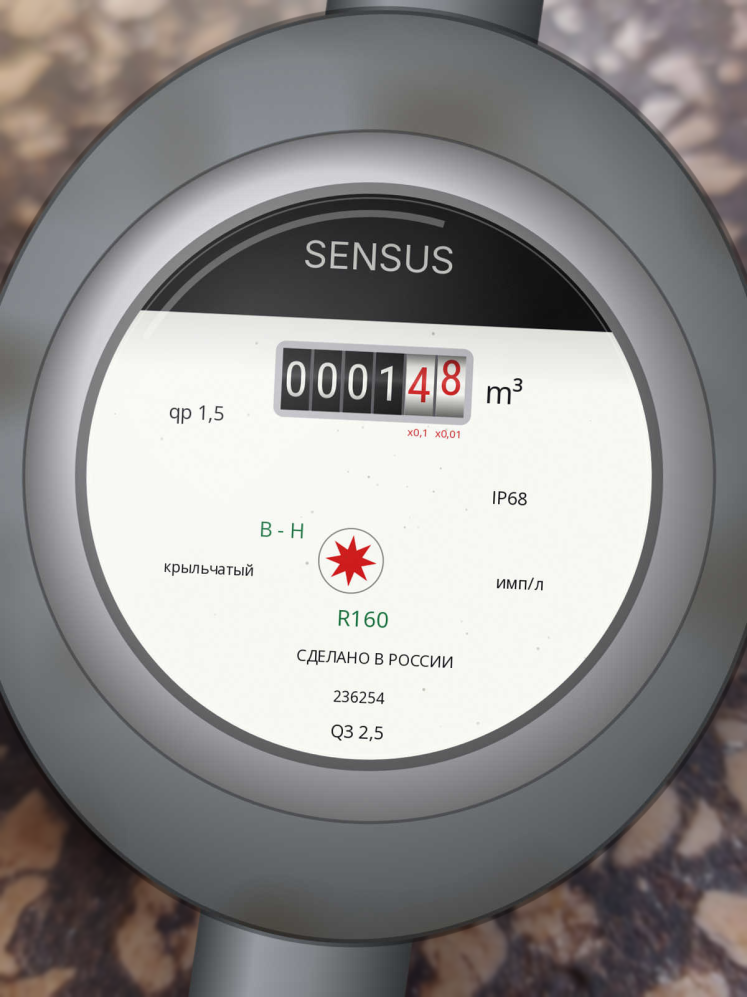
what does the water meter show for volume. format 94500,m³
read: 1.48,m³
